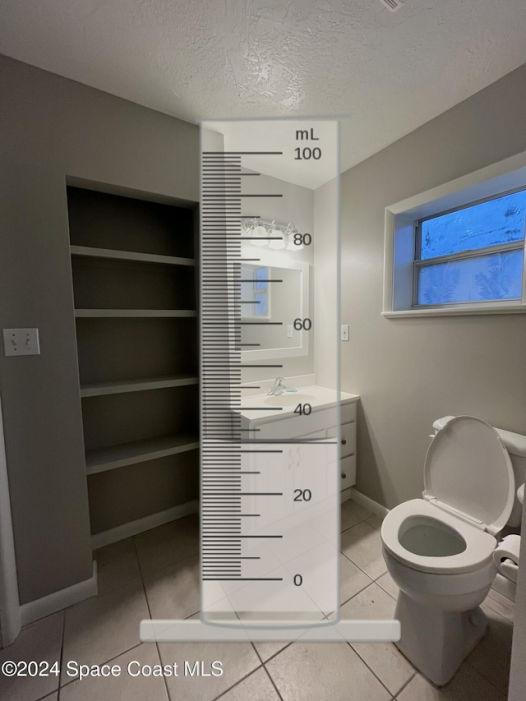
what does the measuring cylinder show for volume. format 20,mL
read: 32,mL
